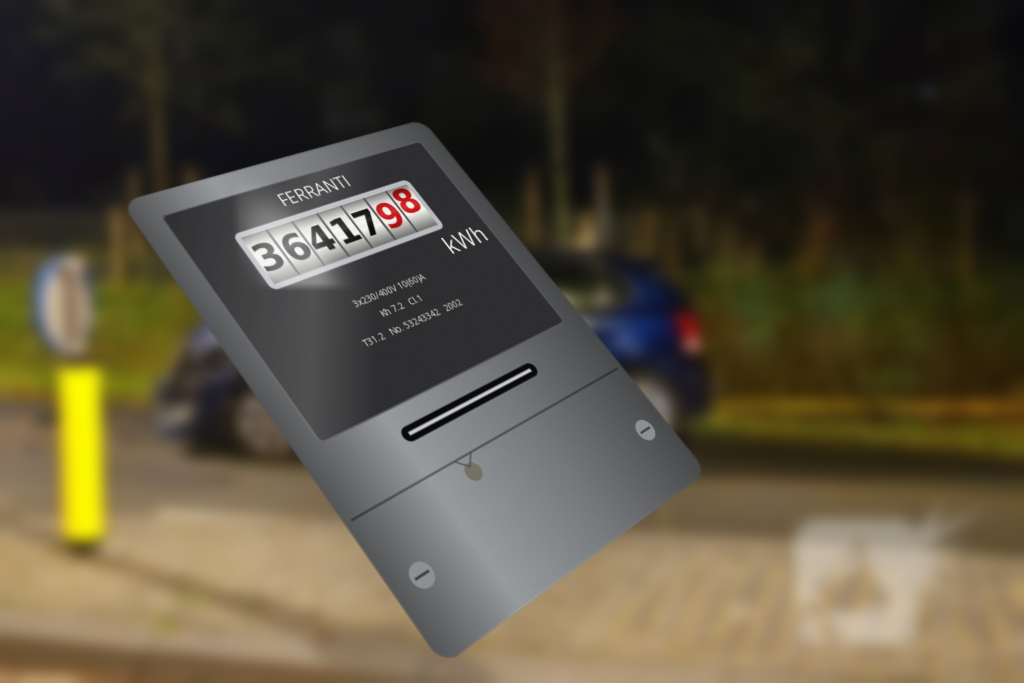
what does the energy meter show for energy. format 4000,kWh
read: 36417.98,kWh
